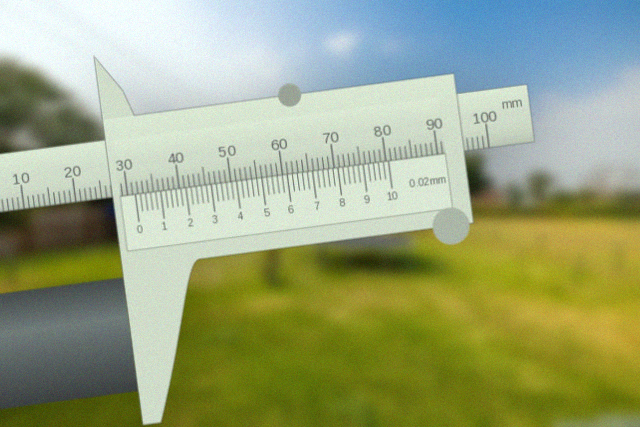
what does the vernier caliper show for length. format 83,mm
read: 31.5,mm
